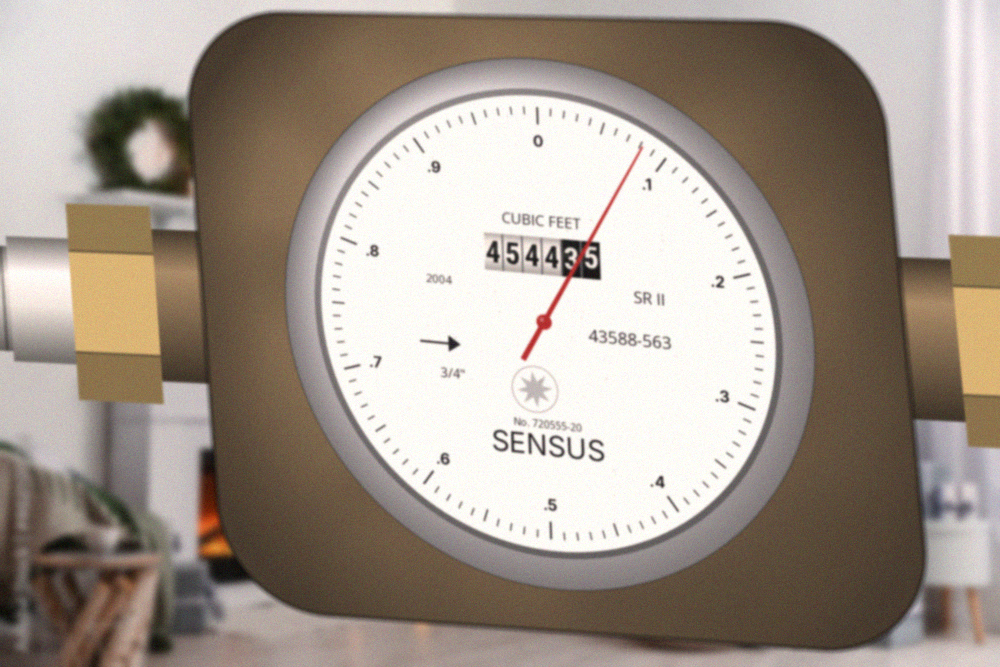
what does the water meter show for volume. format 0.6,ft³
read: 454435.08,ft³
